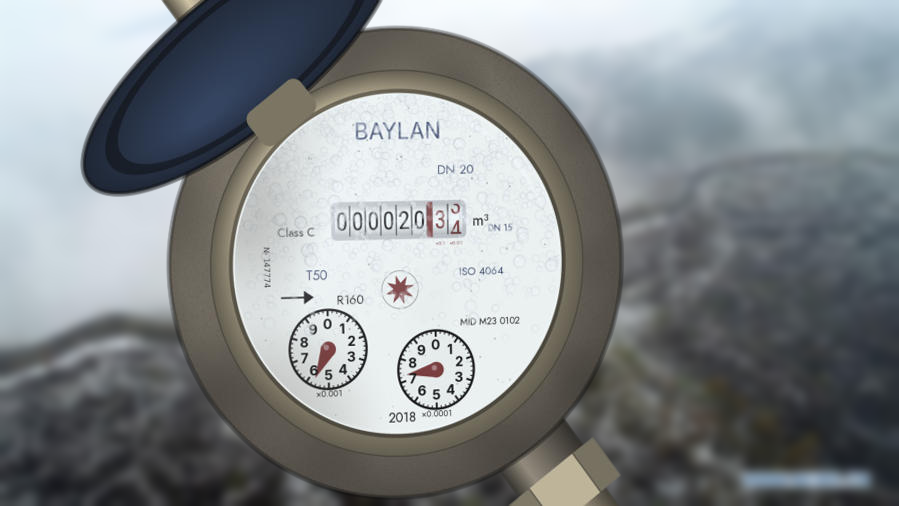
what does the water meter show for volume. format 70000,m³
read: 20.3357,m³
